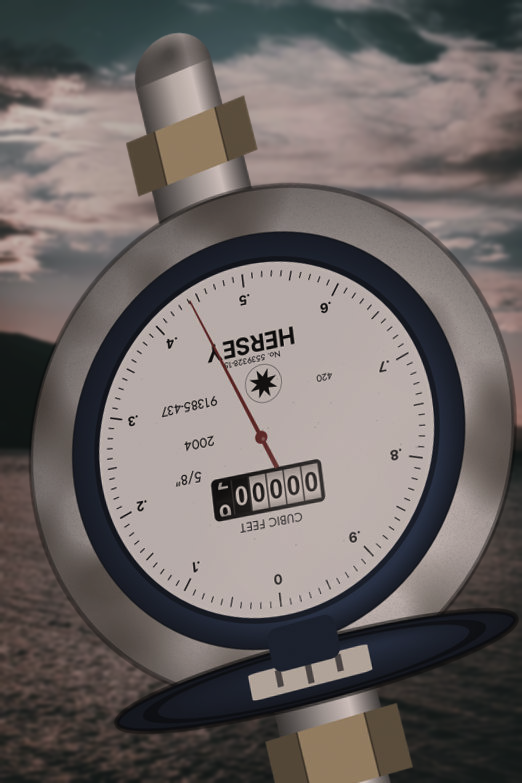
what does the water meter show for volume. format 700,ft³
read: 6.44,ft³
